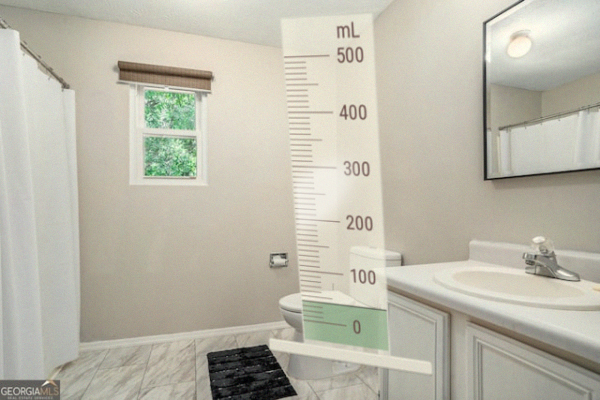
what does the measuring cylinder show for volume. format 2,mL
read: 40,mL
